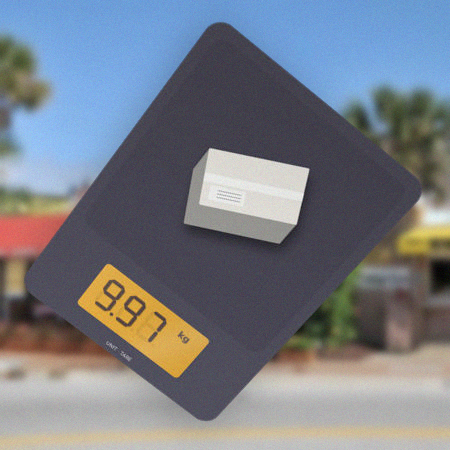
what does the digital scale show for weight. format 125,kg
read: 9.97,kg
